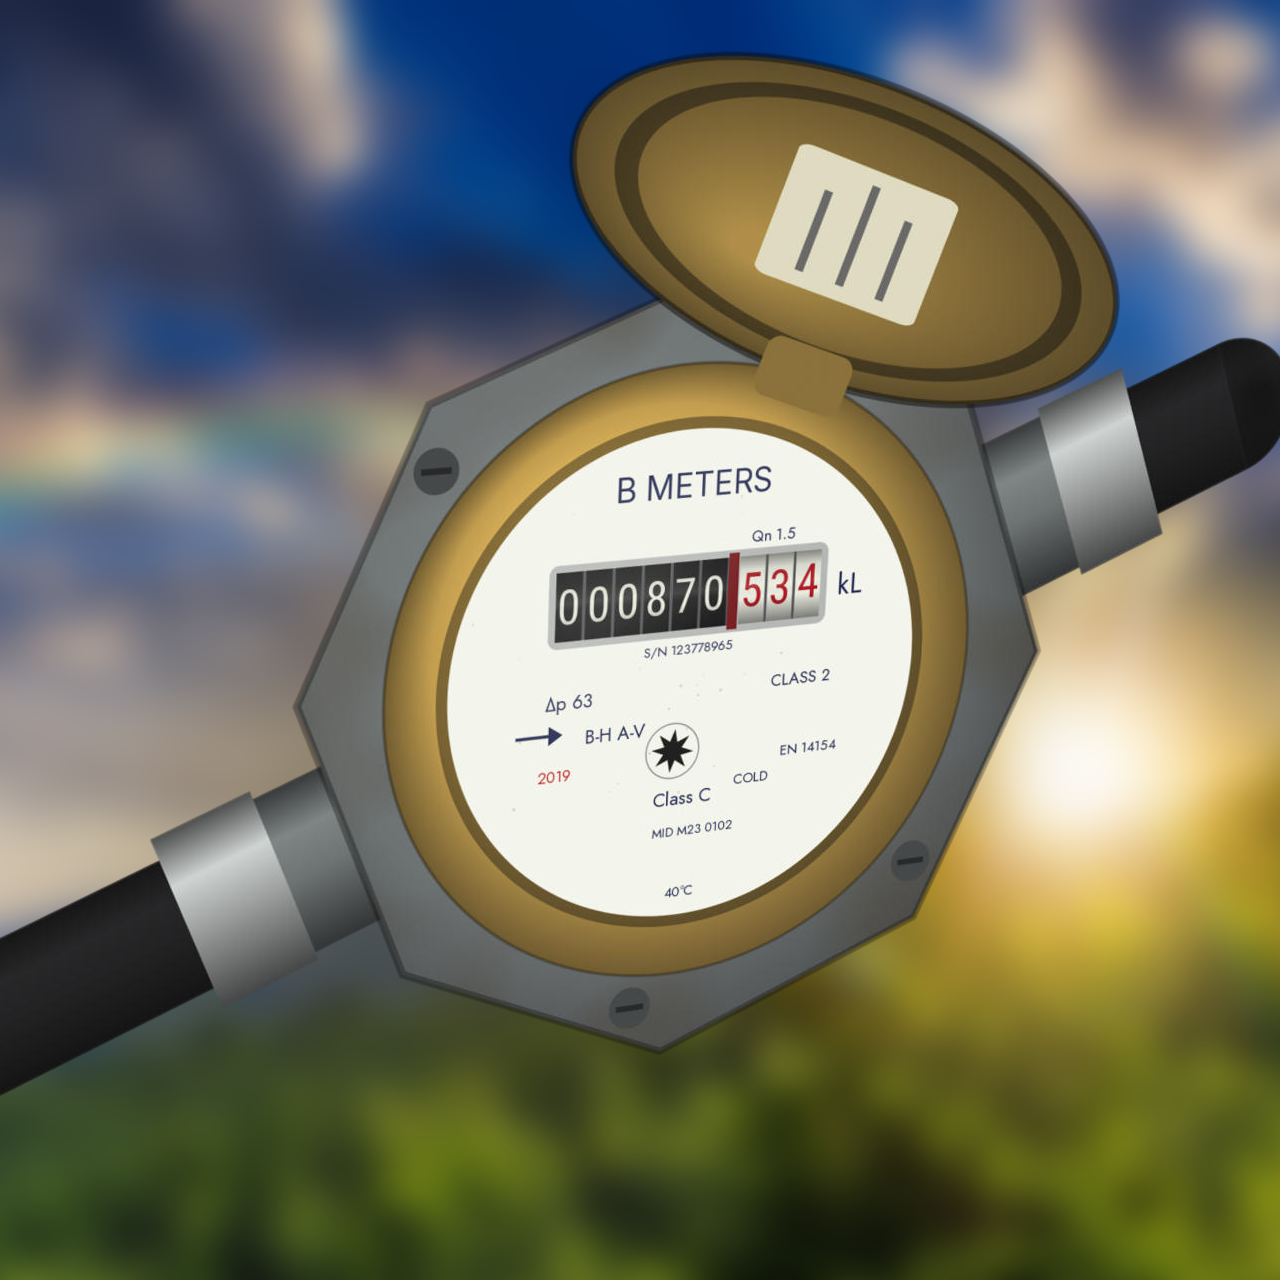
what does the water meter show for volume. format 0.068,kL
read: 870.534,kL
